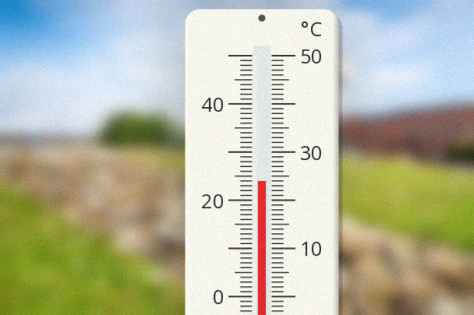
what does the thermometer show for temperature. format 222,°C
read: 24,°C
